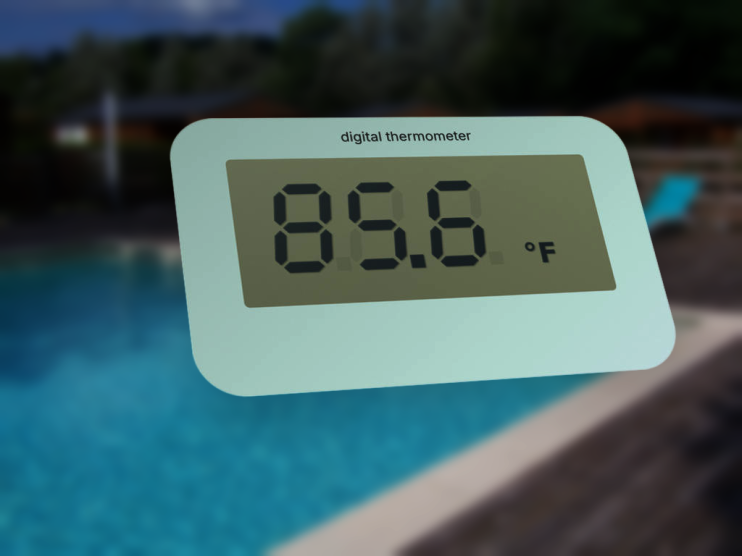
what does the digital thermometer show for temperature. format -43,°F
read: 85.6,°F
